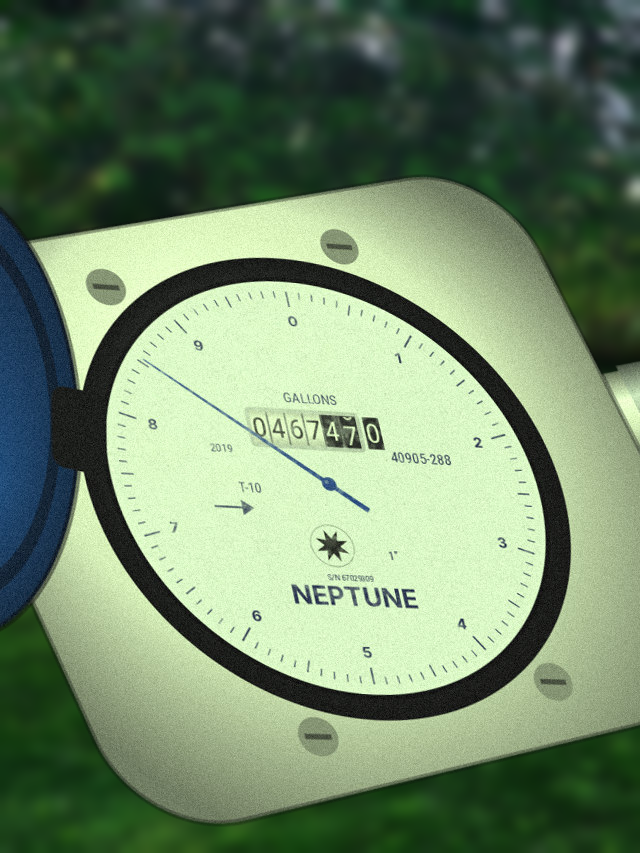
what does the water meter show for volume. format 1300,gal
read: 467468.5,gal
